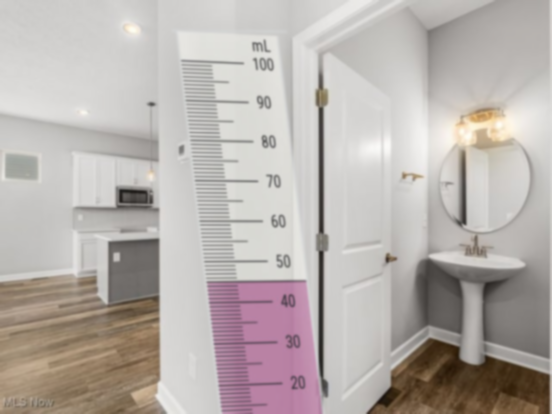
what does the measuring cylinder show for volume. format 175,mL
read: 45,mL
